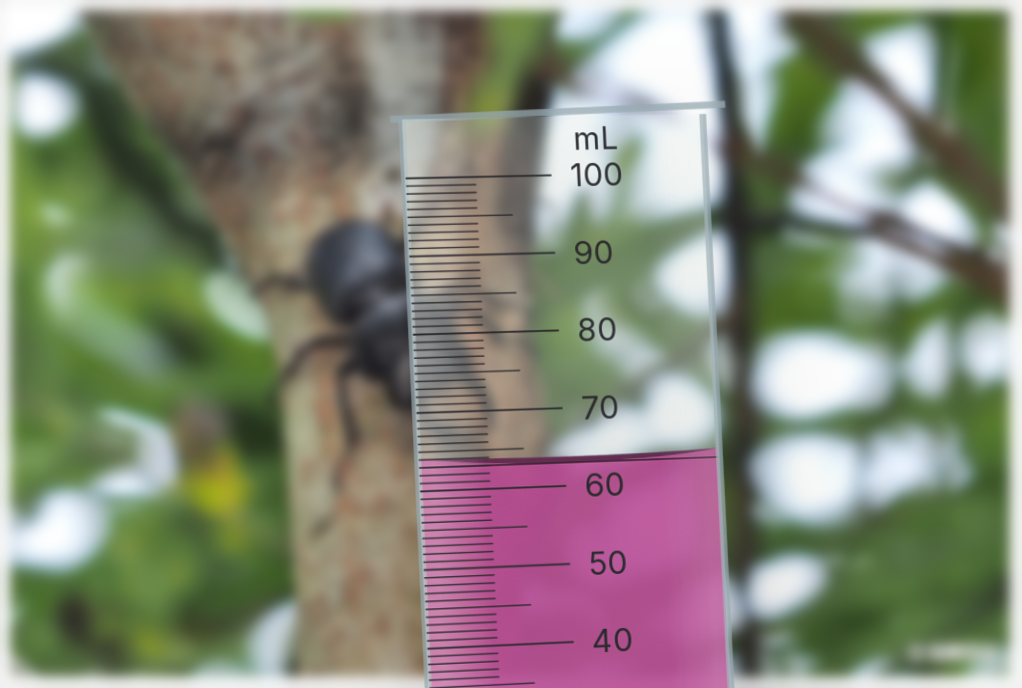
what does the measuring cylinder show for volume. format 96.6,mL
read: 63,mL
